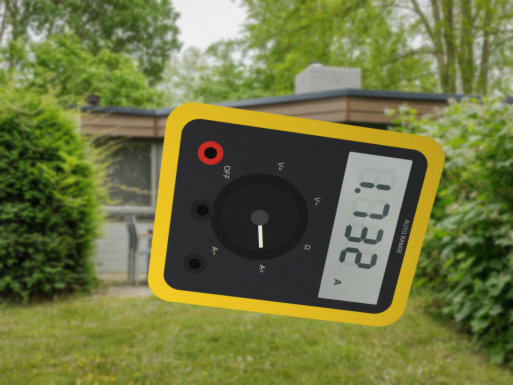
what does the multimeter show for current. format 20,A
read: 1.732,A
